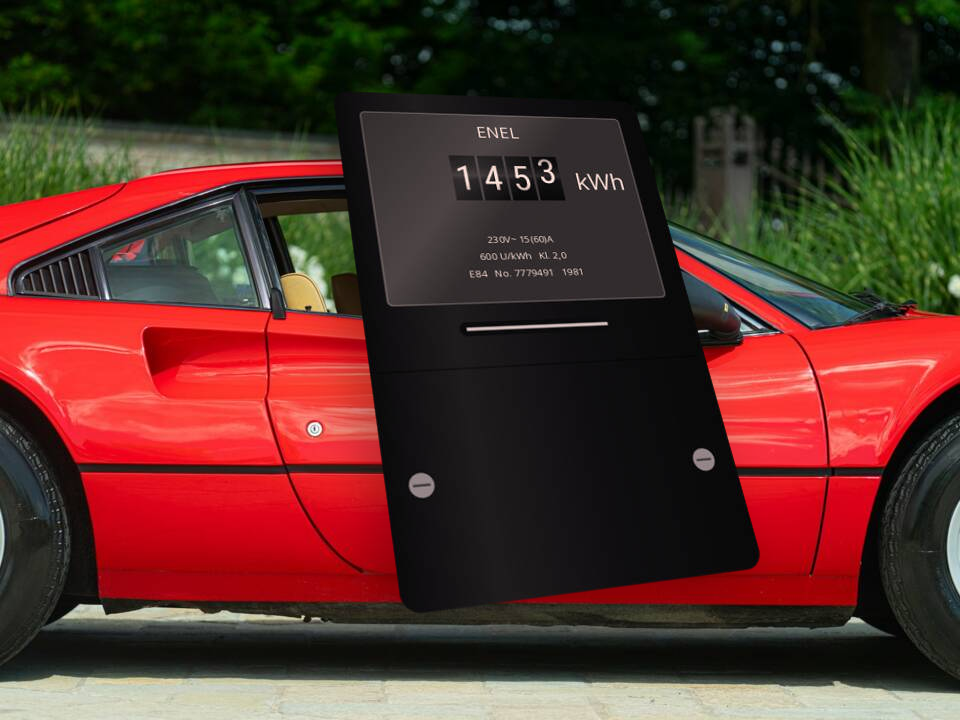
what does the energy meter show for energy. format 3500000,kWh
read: 1453,kWh
